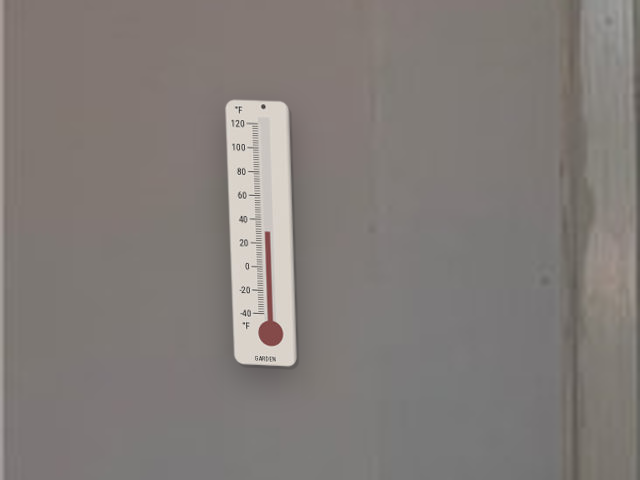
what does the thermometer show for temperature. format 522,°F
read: 30,°F
